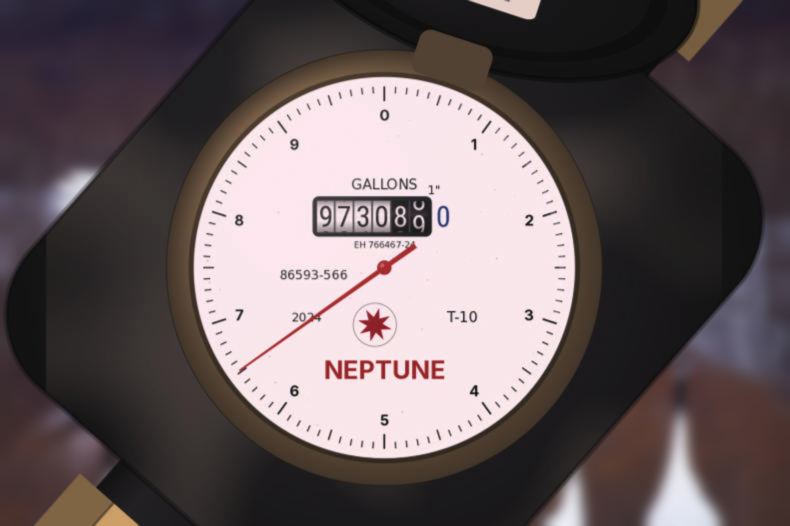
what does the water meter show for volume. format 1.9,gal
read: 9730886.5,gal
